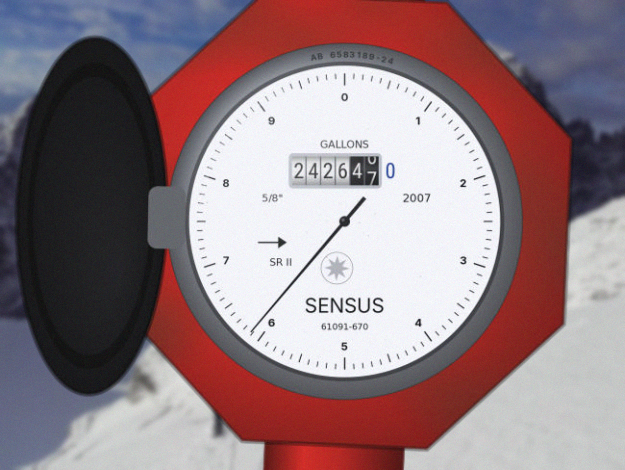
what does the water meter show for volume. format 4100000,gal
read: 2426466.1,gal
